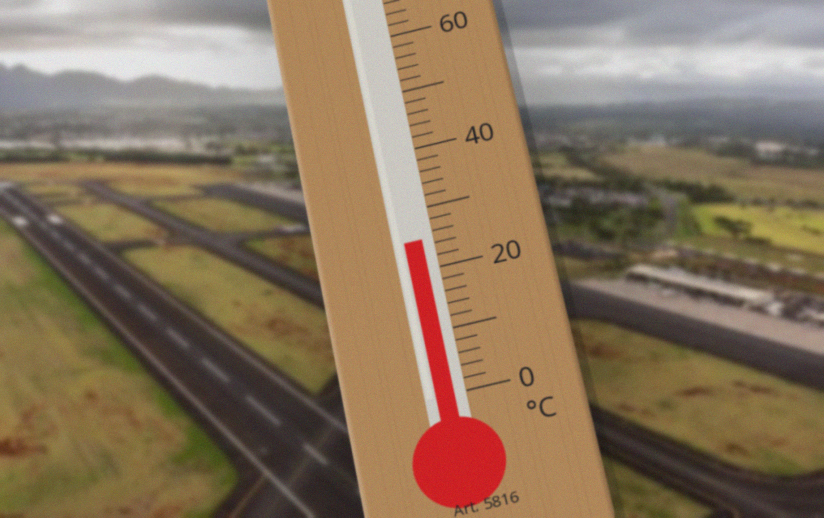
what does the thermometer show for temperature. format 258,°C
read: 25,°C
